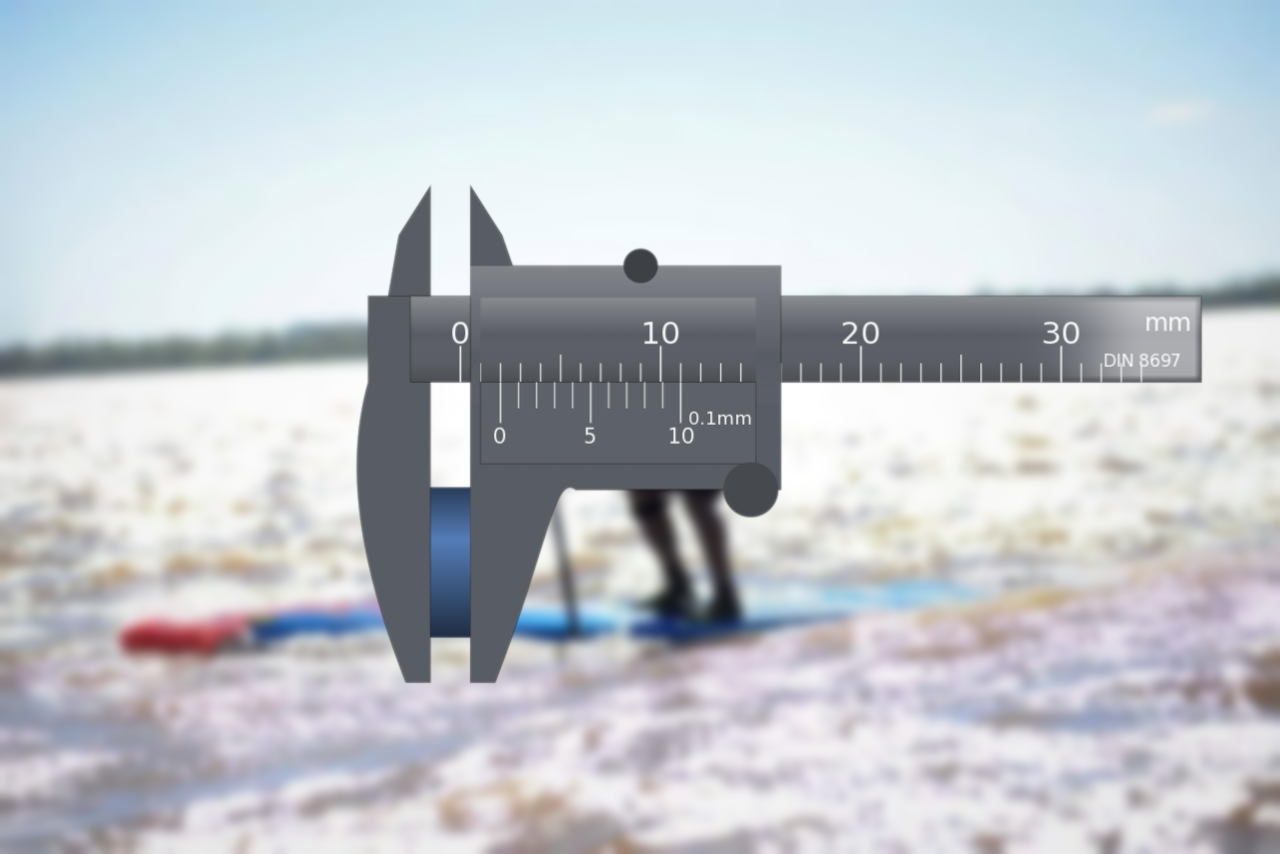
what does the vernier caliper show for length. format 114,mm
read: 2.0,mm
